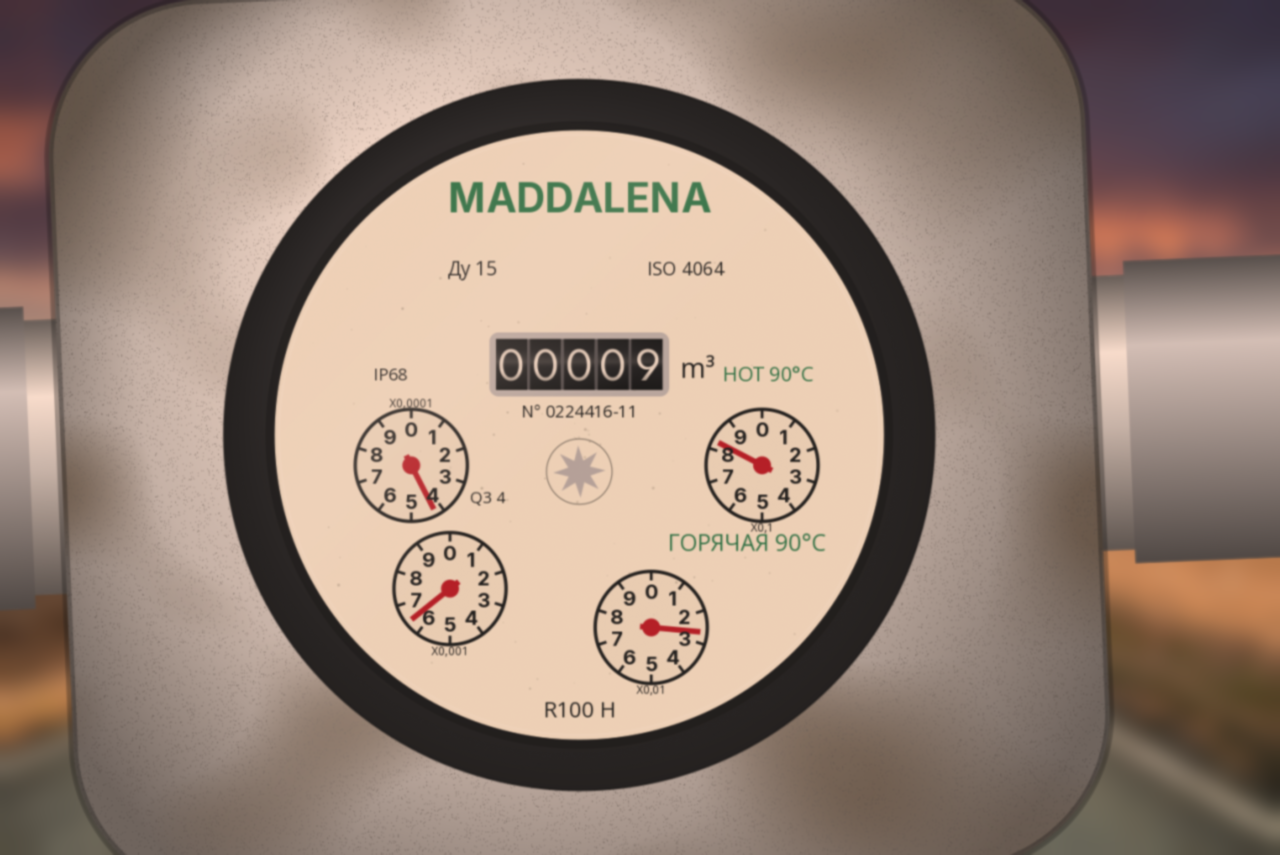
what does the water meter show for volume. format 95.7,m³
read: 9.8264,m³
